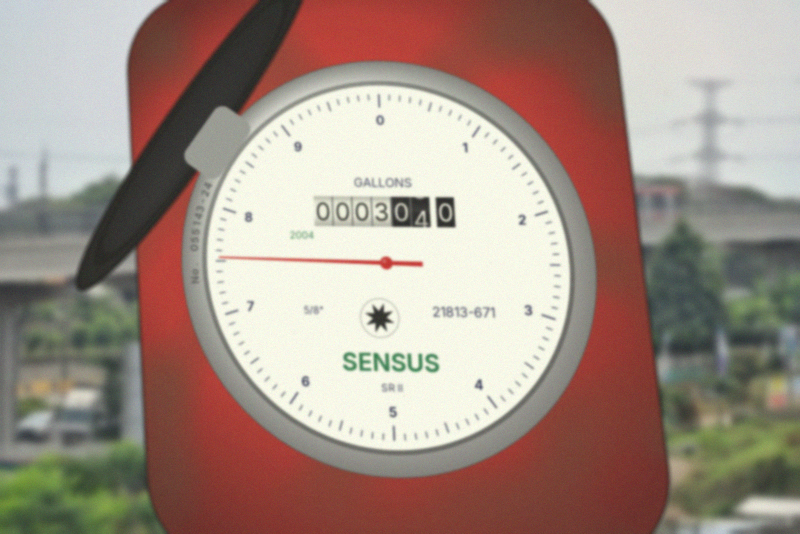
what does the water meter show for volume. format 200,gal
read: 3037.5,gal
